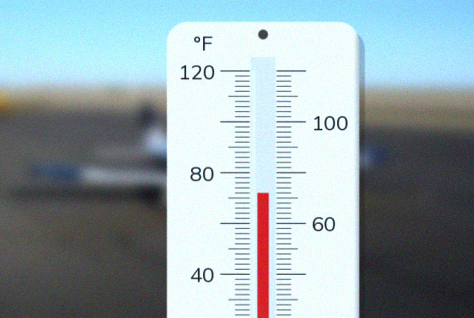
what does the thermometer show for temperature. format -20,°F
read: 72,°F
